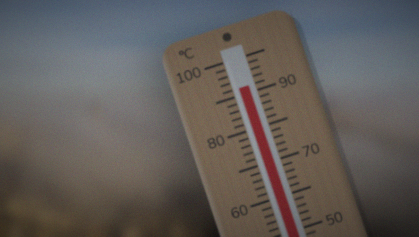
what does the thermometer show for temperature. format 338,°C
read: 92,°C
